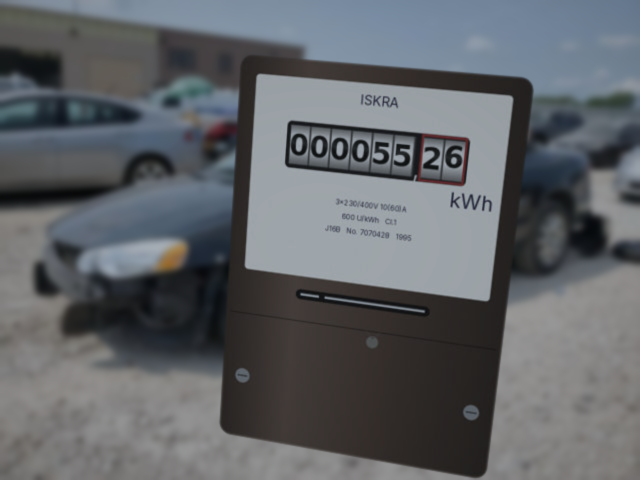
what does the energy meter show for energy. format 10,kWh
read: 55.26,kWh
